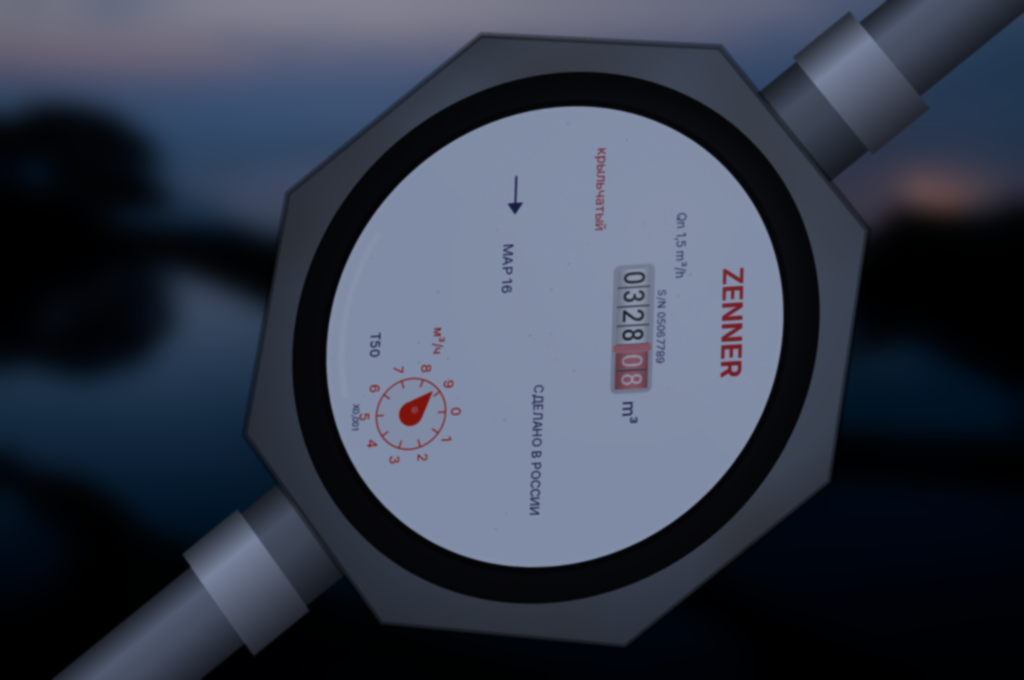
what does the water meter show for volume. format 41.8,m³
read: 328.088,m³
